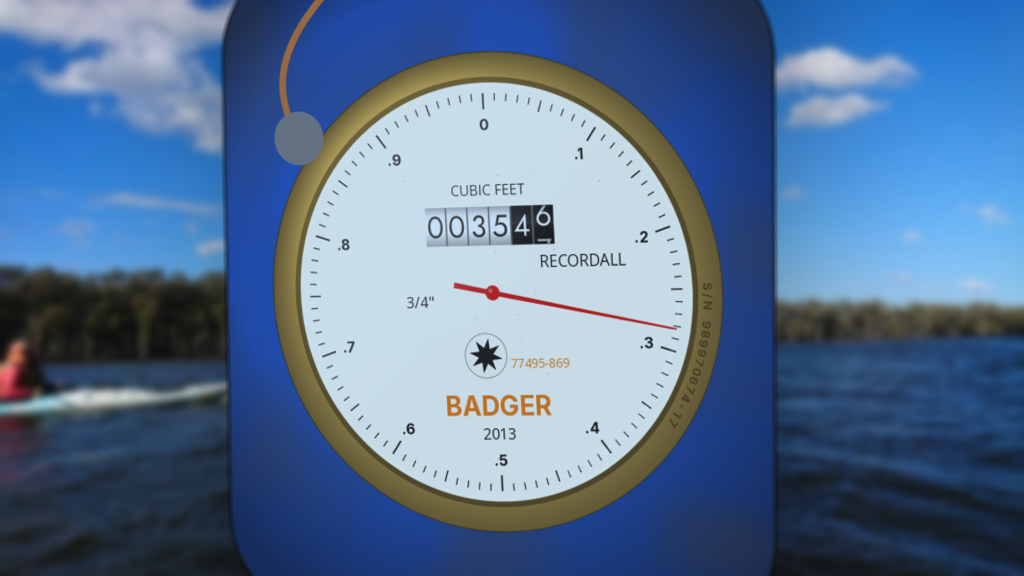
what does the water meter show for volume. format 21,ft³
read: 3546.28,ft³
